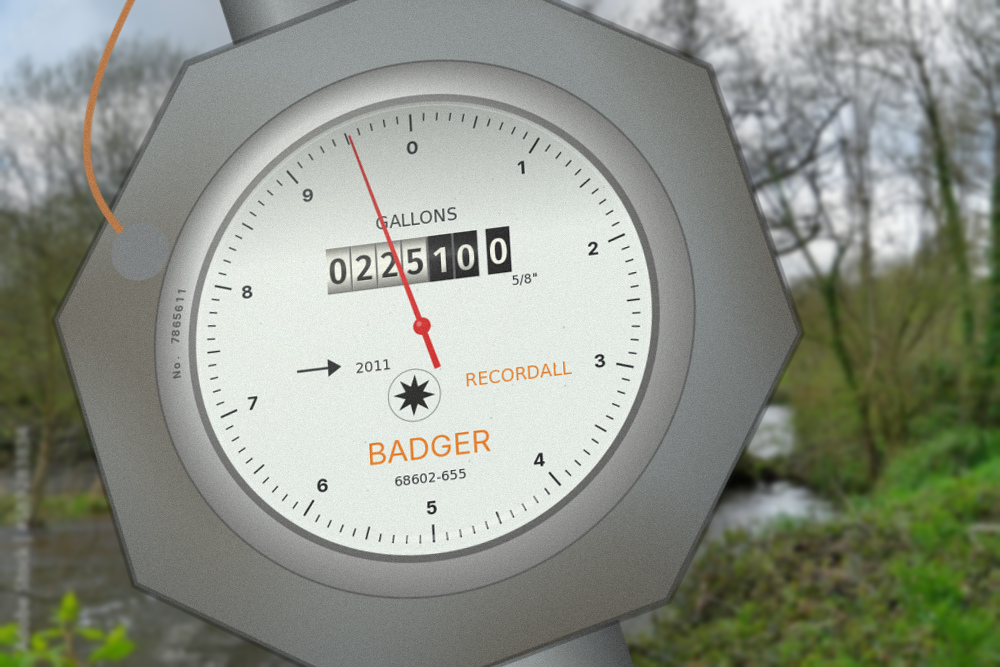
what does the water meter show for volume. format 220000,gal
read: 225099.5,gal
